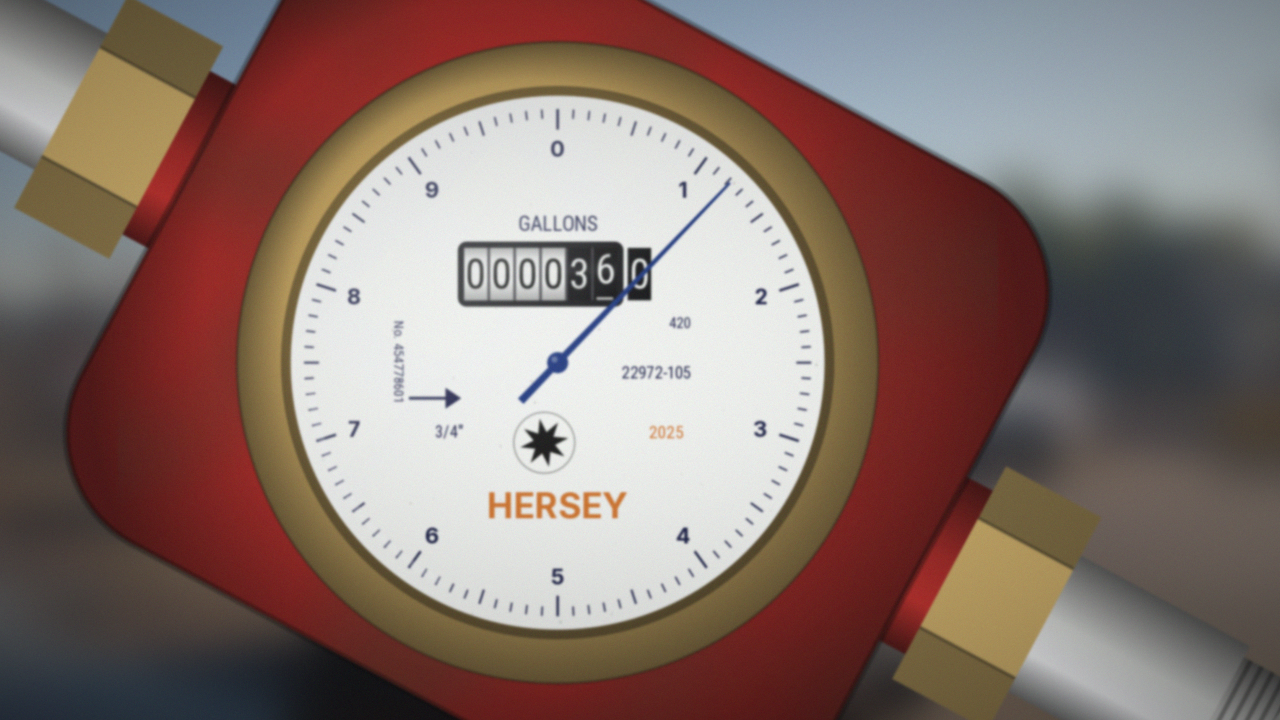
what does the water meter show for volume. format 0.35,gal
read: 361.2,gal
